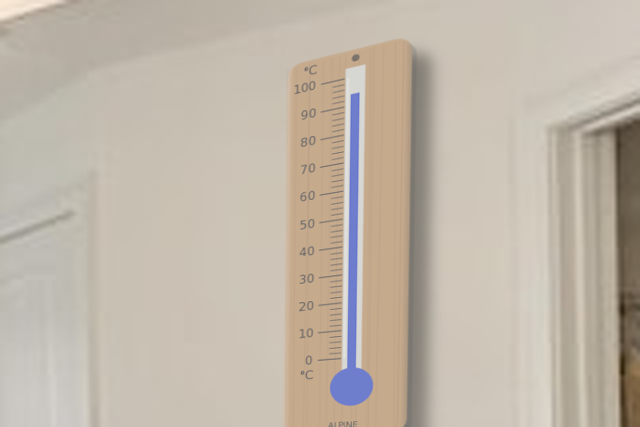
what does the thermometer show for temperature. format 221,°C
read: 94,°C
